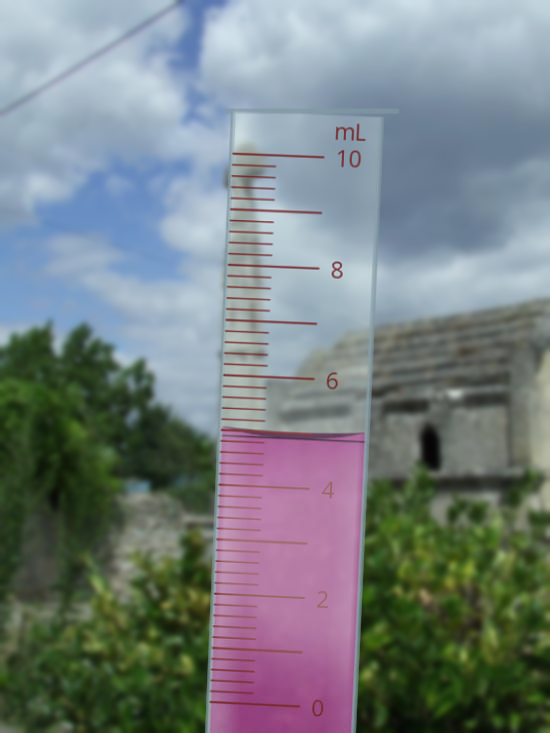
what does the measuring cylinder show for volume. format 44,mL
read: 4.9,mL
